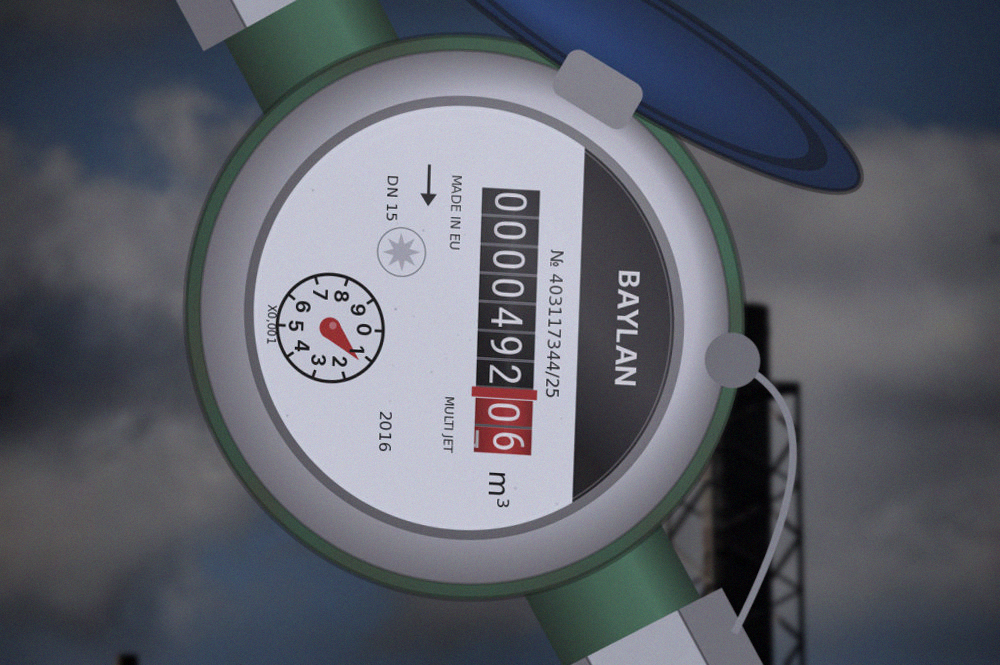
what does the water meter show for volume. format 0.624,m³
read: 492.061,m³
